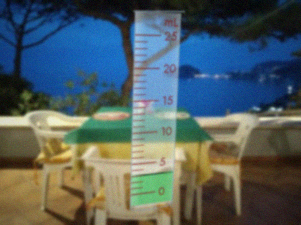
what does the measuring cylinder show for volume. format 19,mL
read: 3,mL
